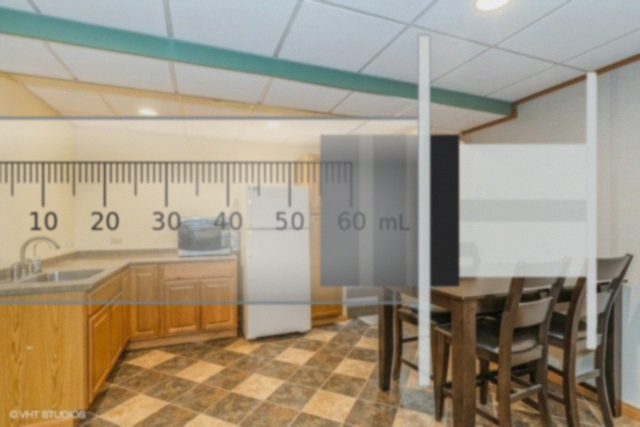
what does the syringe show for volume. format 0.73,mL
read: 55,mL
